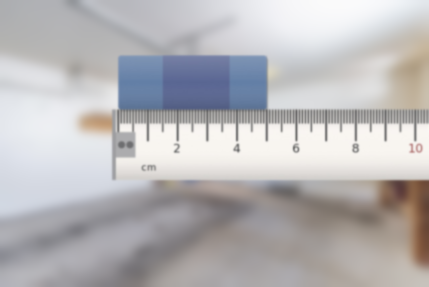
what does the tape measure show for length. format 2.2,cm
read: 5,cm
